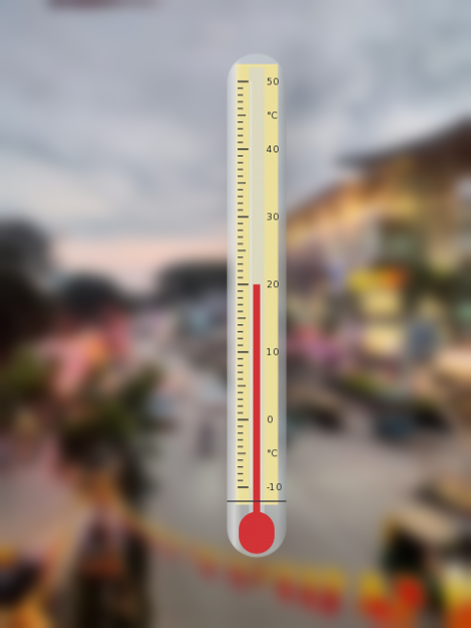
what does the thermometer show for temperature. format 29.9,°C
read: 20,°C
